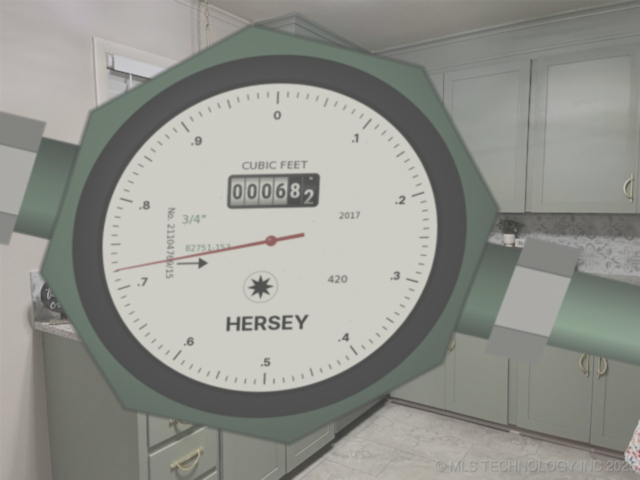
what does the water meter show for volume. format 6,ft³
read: 681.72,ft³
